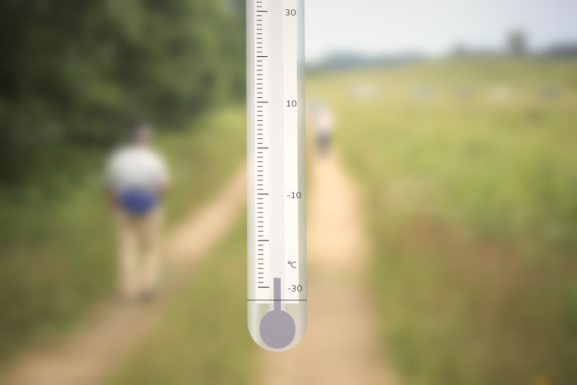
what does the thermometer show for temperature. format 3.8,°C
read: -28,°C
